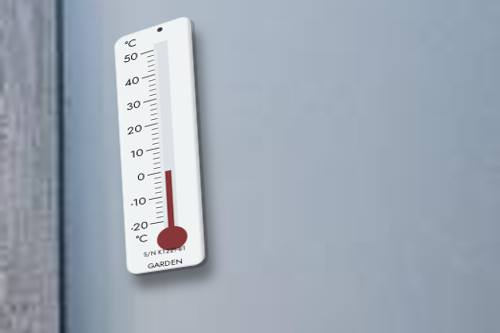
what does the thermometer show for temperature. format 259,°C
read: 0,°C
